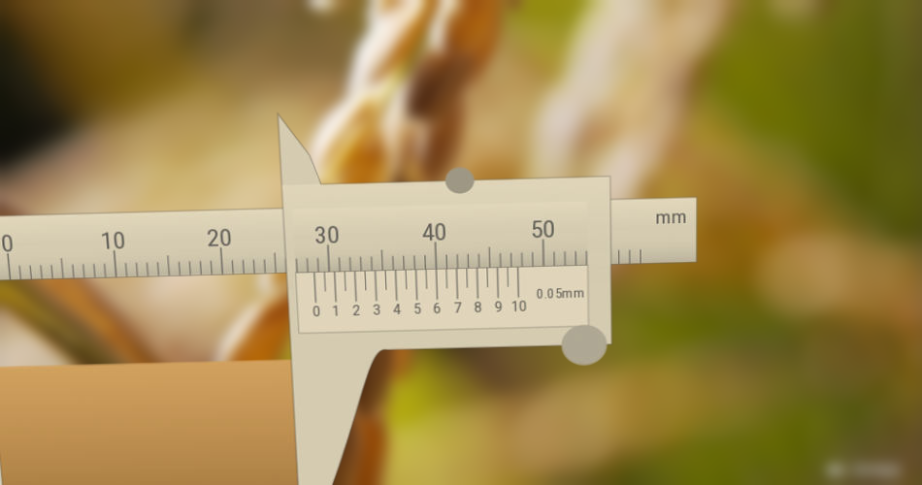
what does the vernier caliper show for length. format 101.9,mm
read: 28.6,mm
